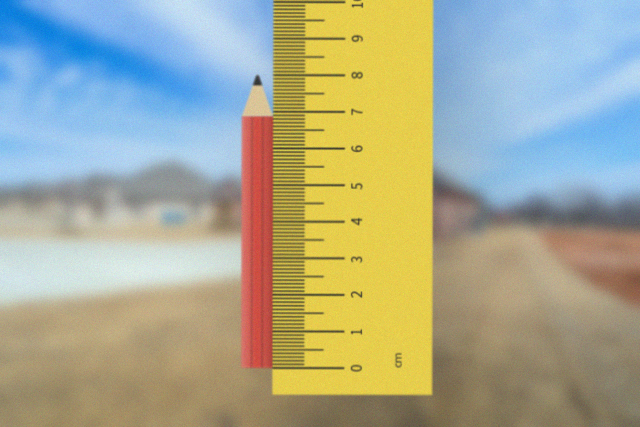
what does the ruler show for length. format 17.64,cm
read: 8,cm
